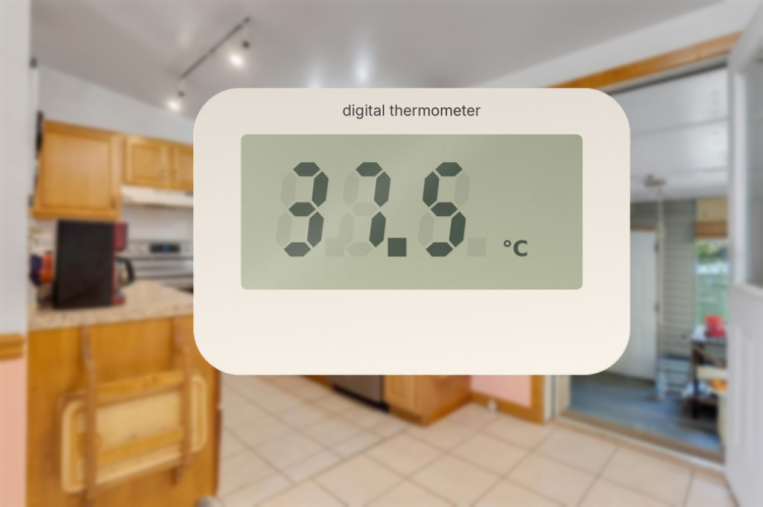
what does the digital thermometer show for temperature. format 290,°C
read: 37.5,°C
